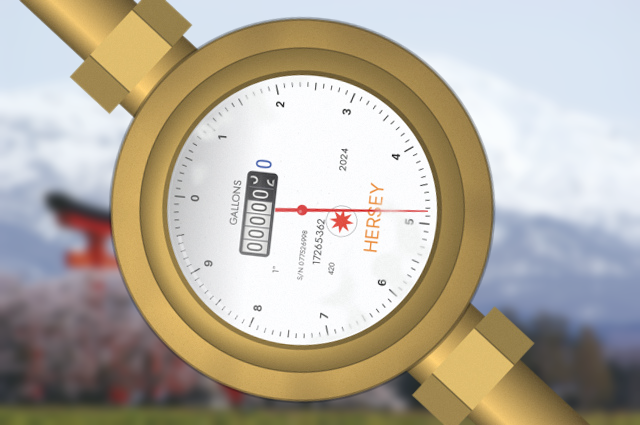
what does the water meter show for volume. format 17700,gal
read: 54.8,gal
